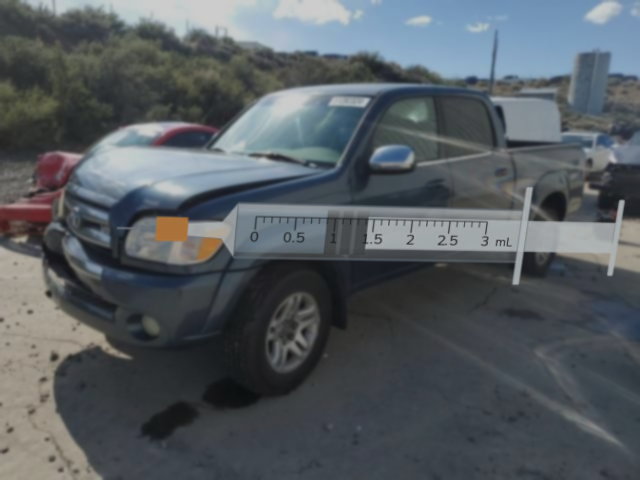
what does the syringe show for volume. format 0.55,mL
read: 0.9,mL
